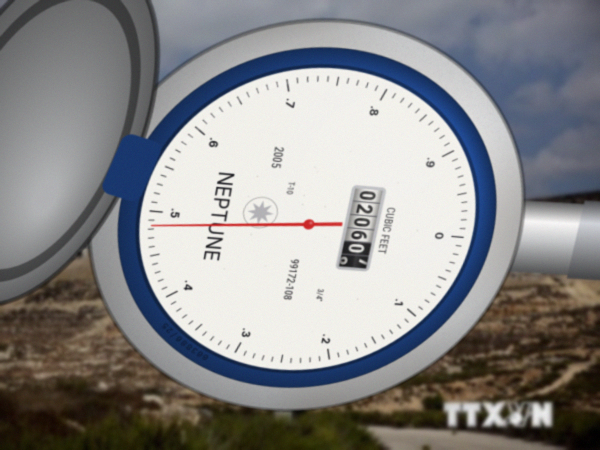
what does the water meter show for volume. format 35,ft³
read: 20607.48,ft³
